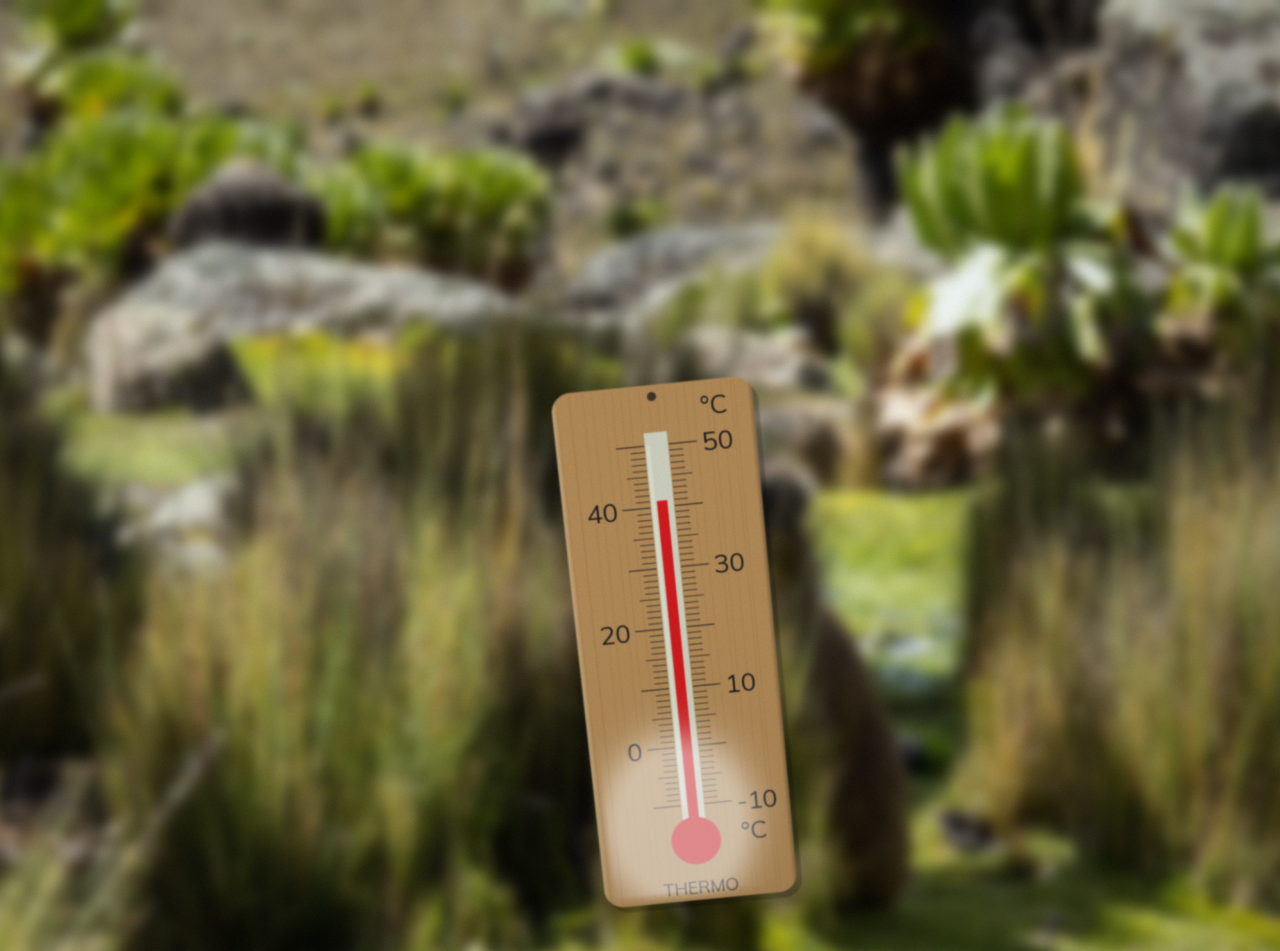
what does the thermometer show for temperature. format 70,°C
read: 41,°C
